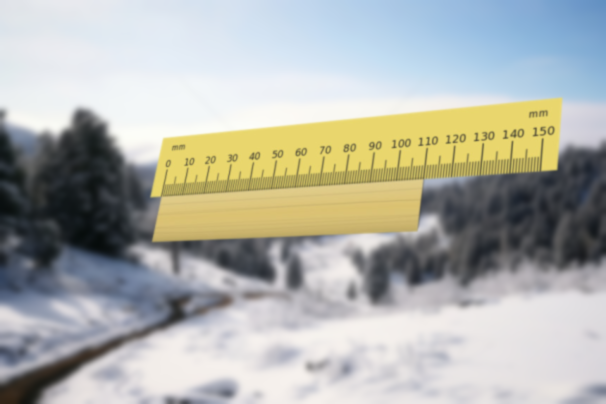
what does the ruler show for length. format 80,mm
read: 110,mm
